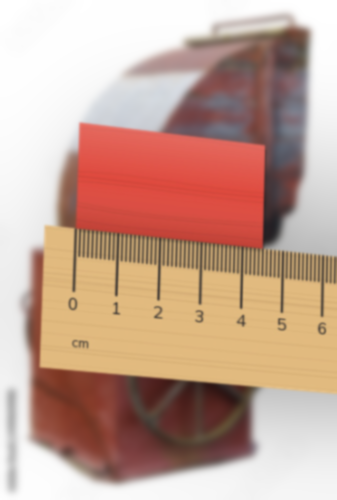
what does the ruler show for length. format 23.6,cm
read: 4.5,cm
